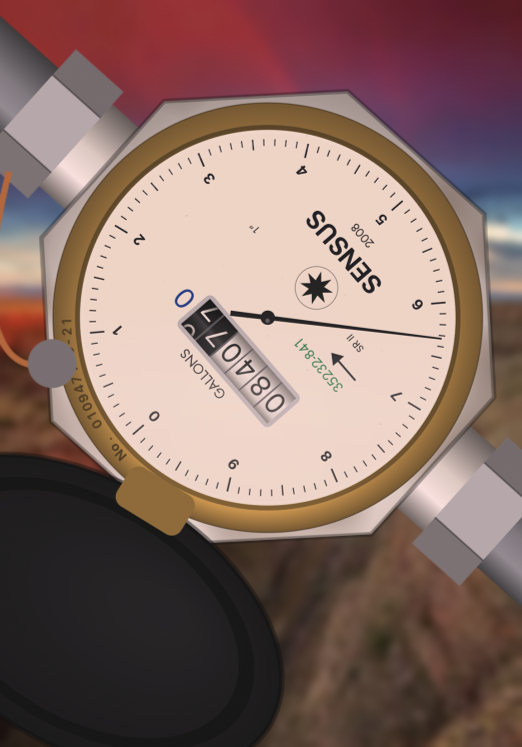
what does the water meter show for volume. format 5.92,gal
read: 840766.3,gal
